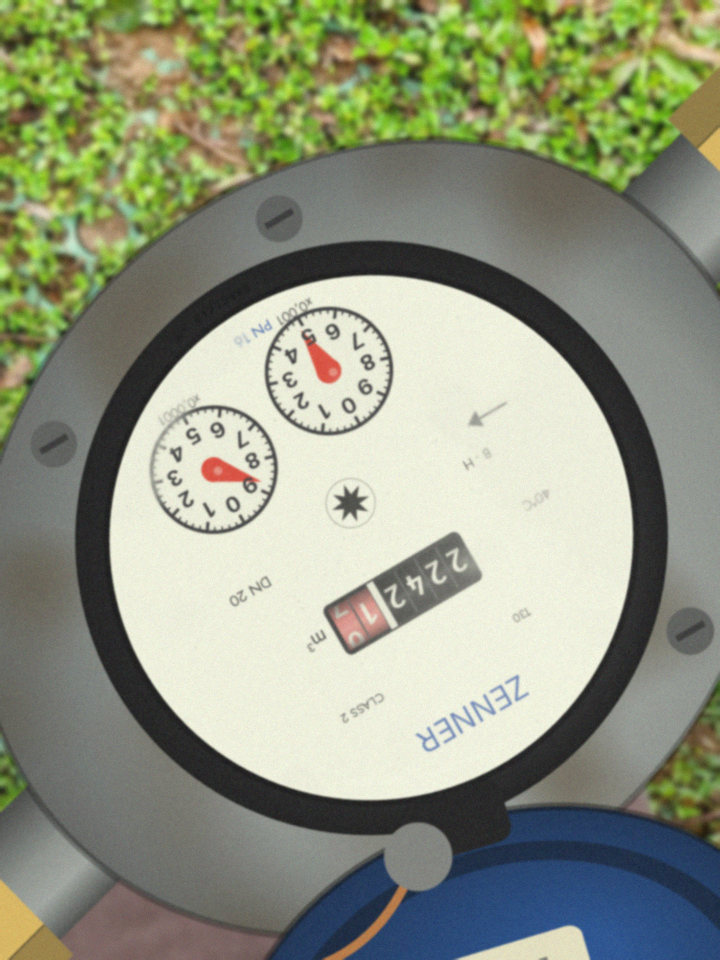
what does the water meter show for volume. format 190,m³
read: 2242.1648,m³
